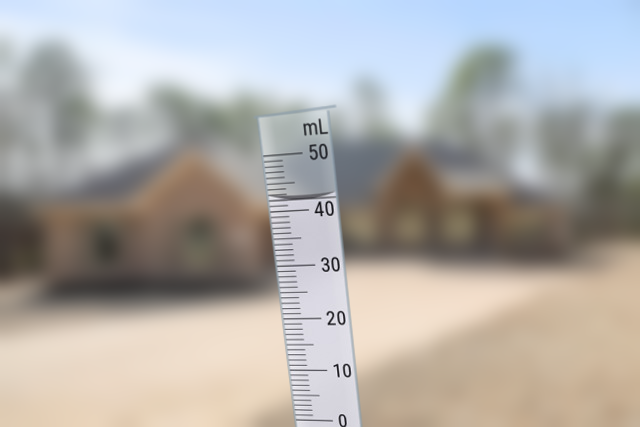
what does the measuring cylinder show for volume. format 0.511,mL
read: 42,mL
